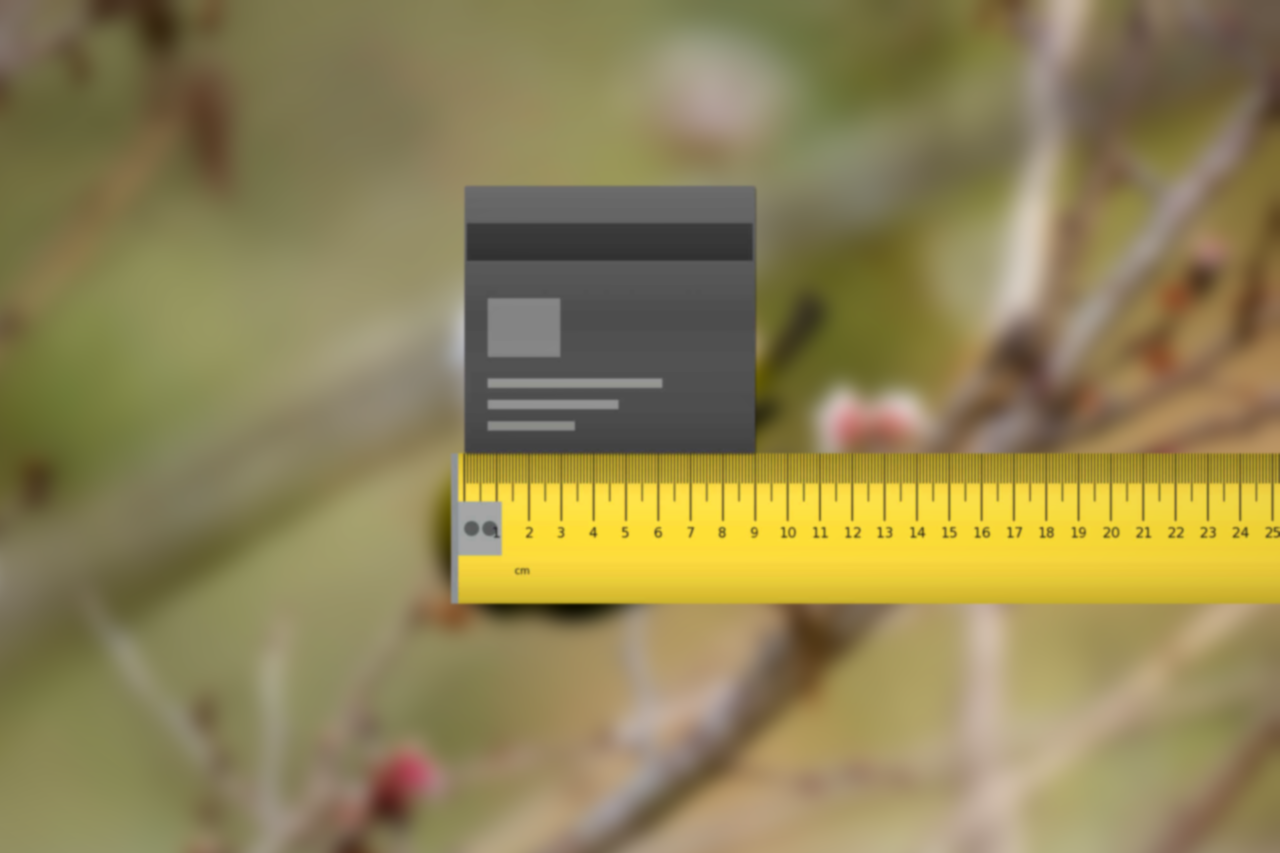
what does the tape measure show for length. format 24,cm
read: 9,cm
